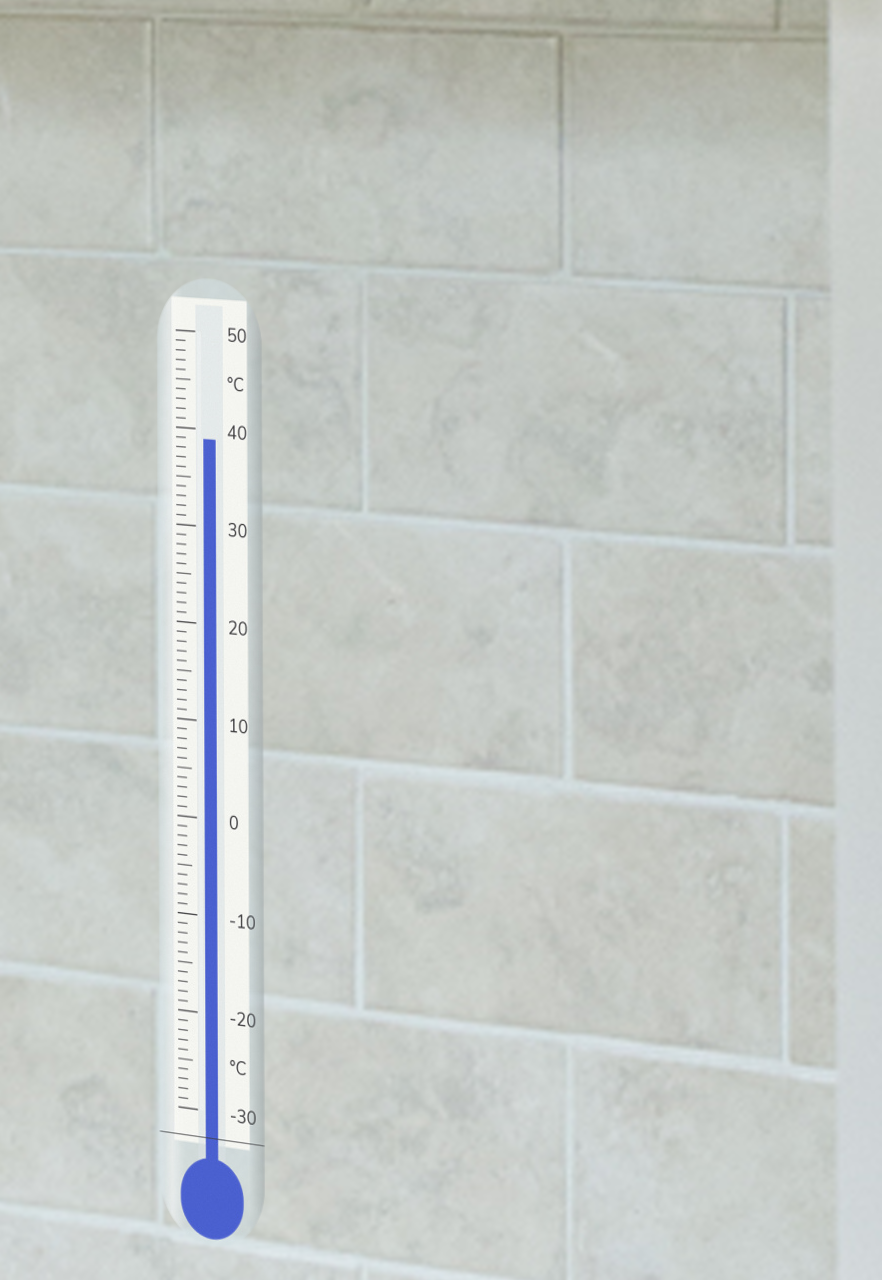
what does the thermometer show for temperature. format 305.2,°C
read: 39,°C
